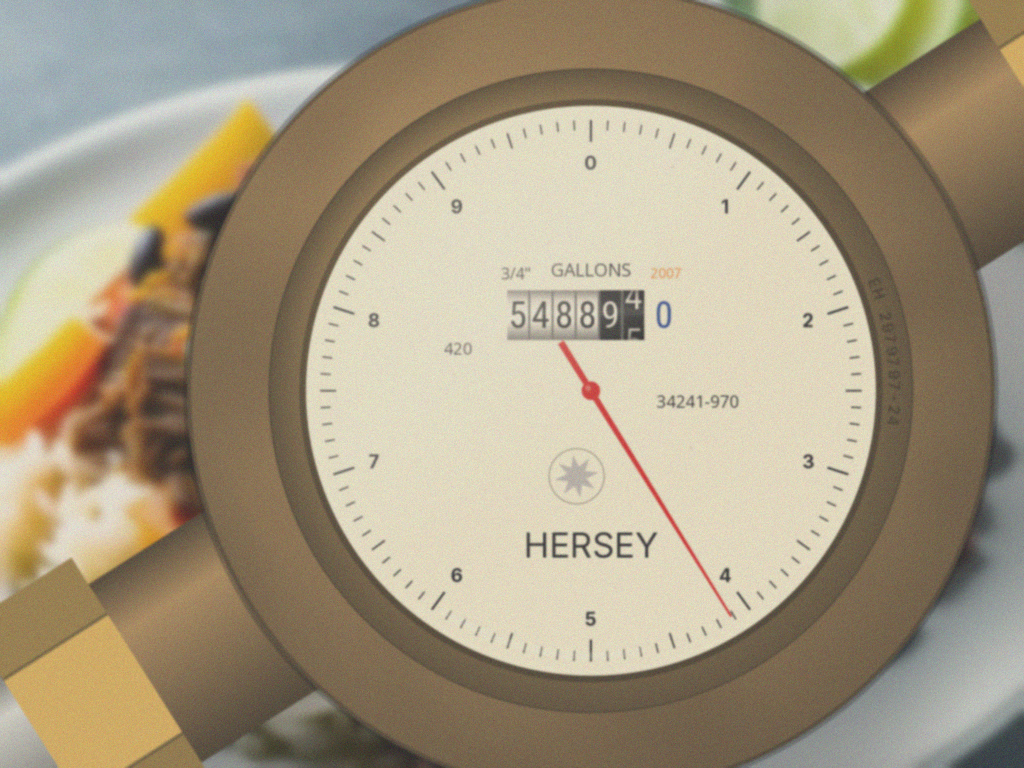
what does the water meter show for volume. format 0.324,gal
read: 5488944.1,gal
